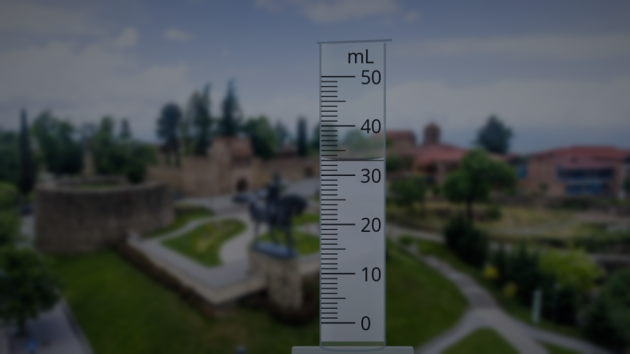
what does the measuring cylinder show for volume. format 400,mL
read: 33,mL
